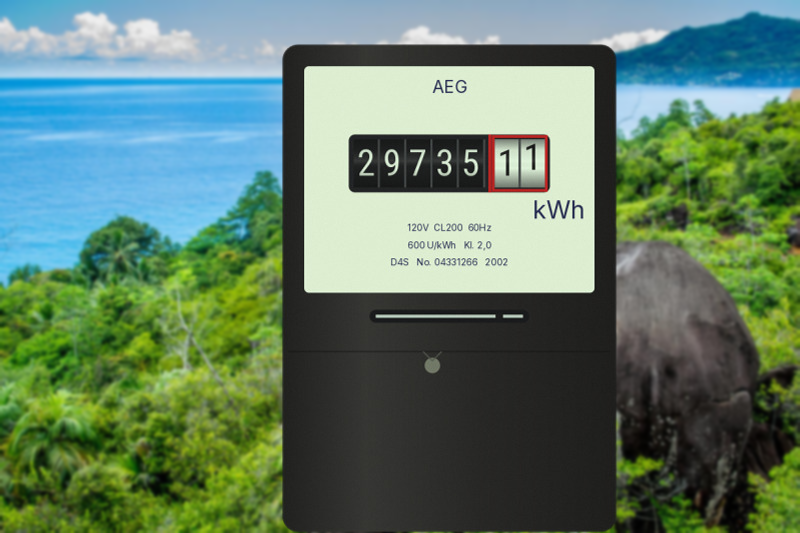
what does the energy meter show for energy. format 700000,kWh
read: 29735.11,kWh
